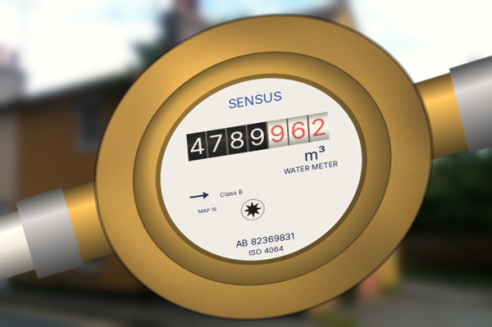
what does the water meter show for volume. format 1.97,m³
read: 4789.962,m³
